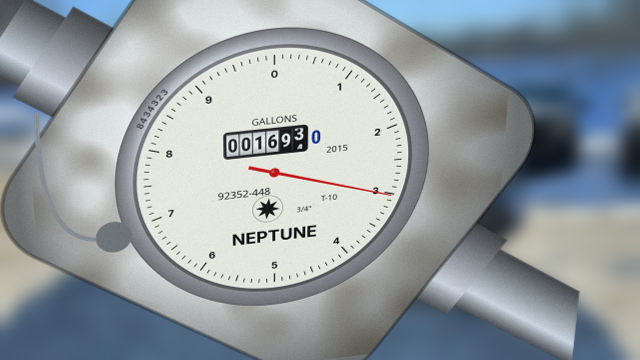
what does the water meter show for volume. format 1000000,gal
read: 16933.0,gal
